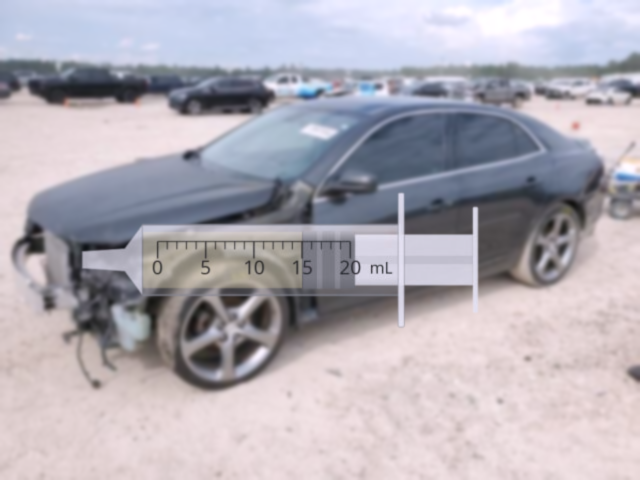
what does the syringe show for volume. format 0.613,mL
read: 15,mL
